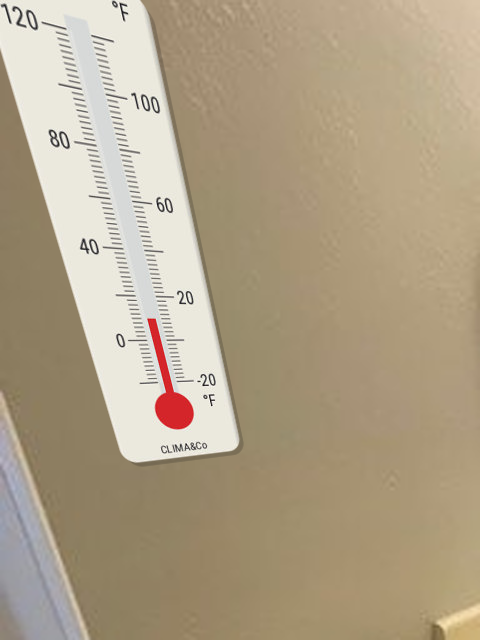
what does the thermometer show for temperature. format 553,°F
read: 10,°F
